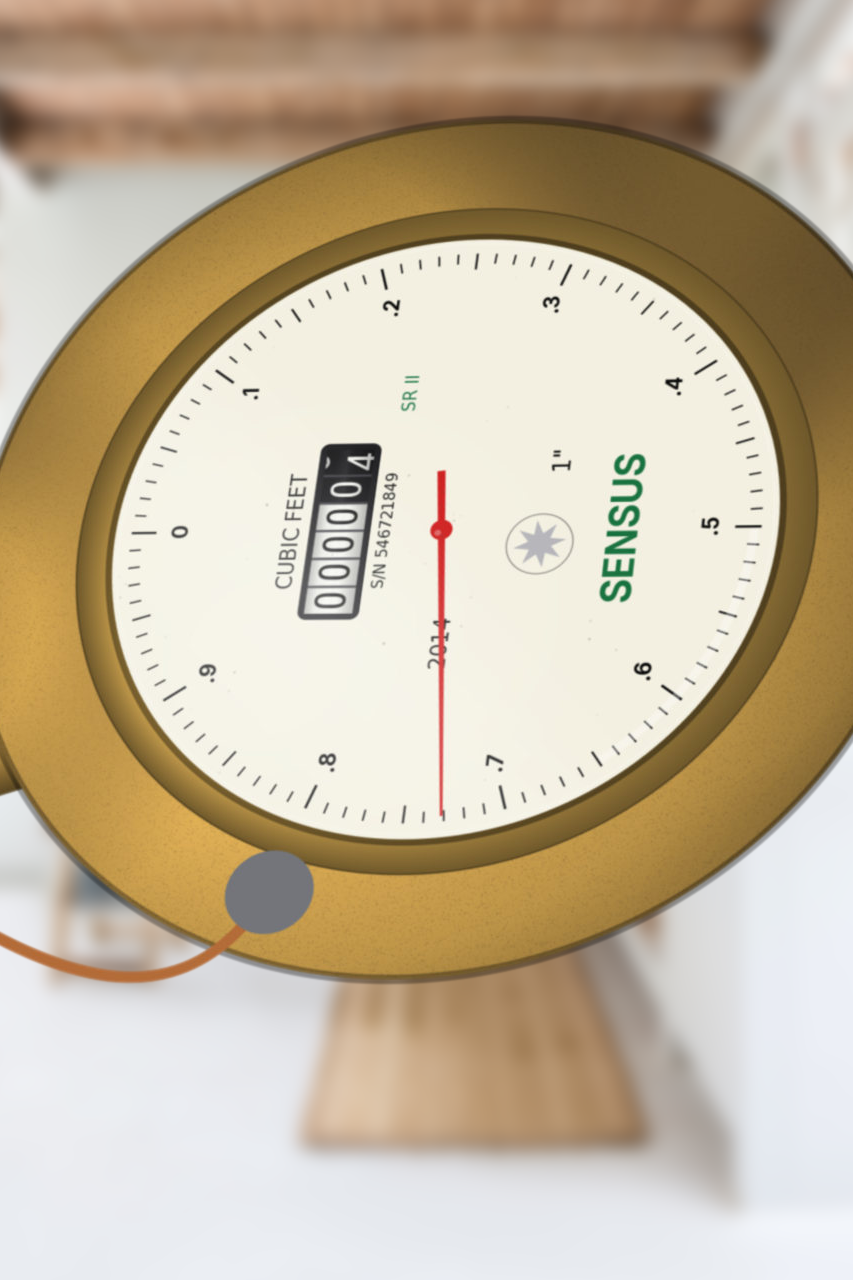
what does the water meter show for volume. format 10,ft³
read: 3.73,ft³
